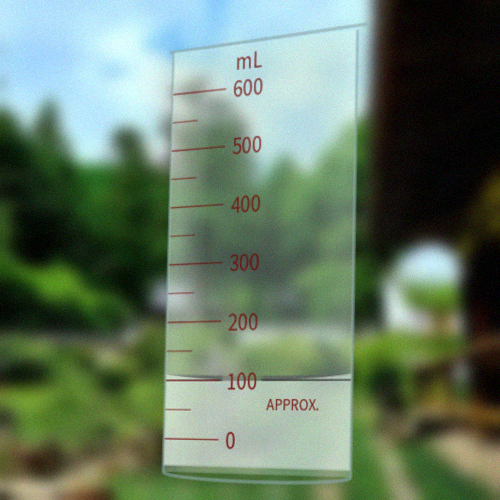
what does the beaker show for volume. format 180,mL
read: 100,mL
